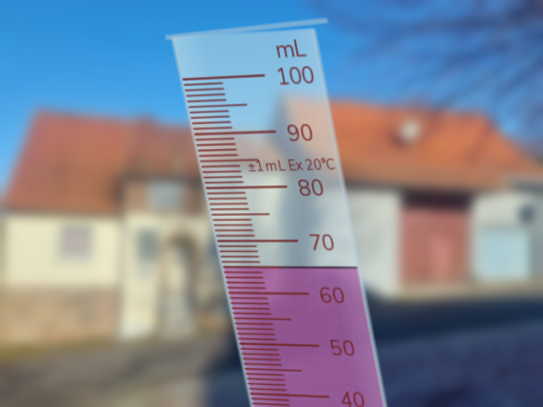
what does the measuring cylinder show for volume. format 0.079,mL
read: 65,mL
